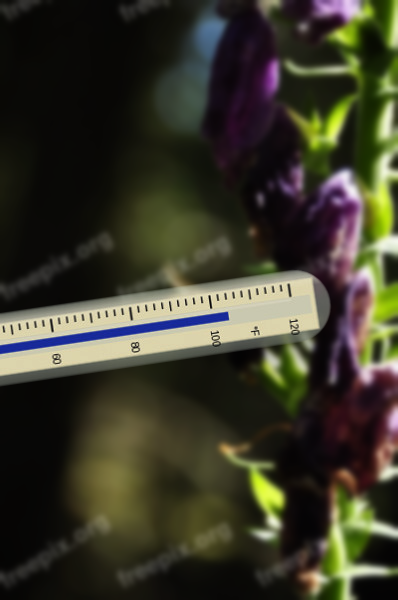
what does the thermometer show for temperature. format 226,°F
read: 104,°F
